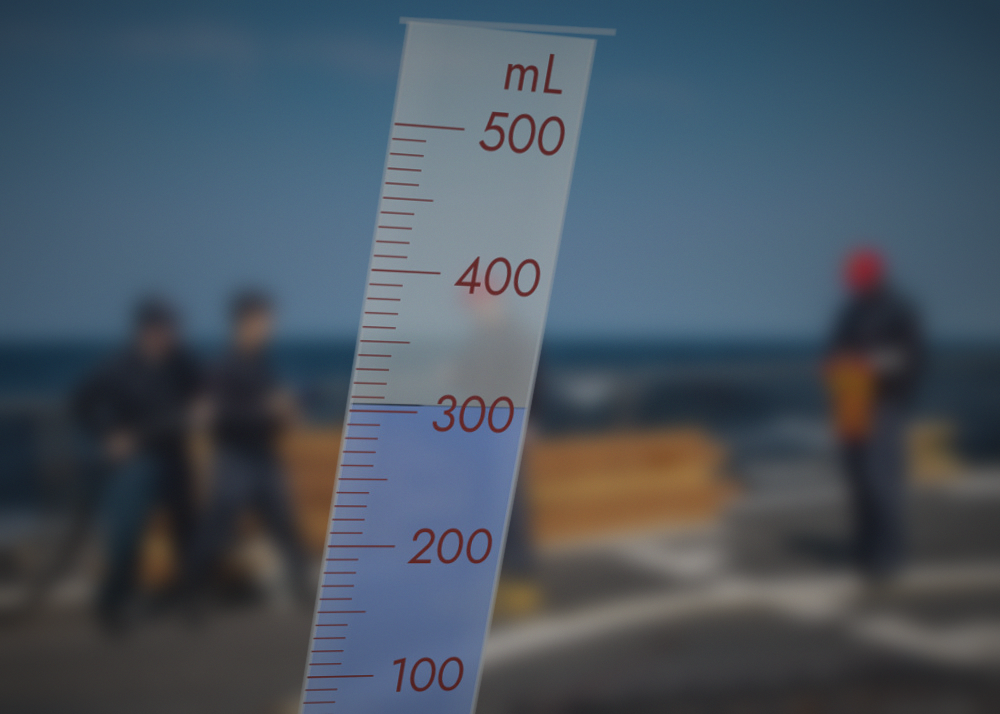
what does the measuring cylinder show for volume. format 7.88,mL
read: 305,mL
